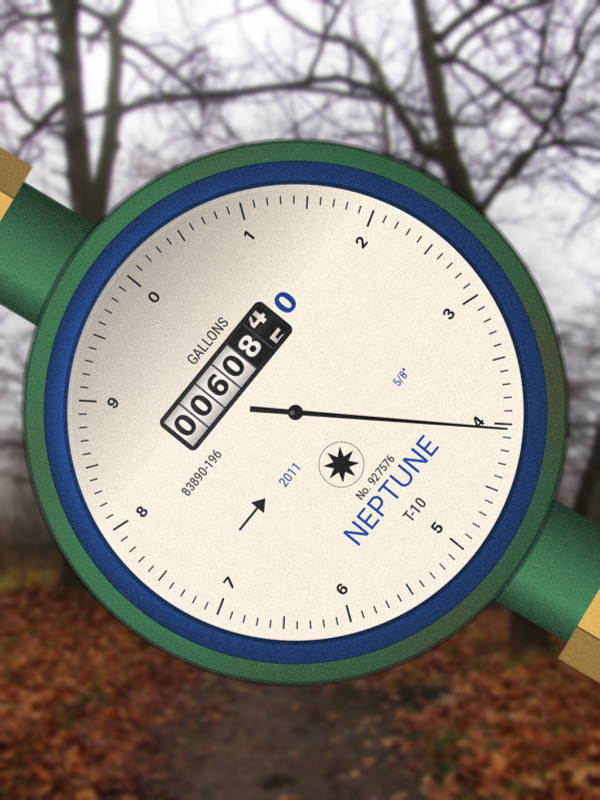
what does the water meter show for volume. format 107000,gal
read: 60844.0,gal
